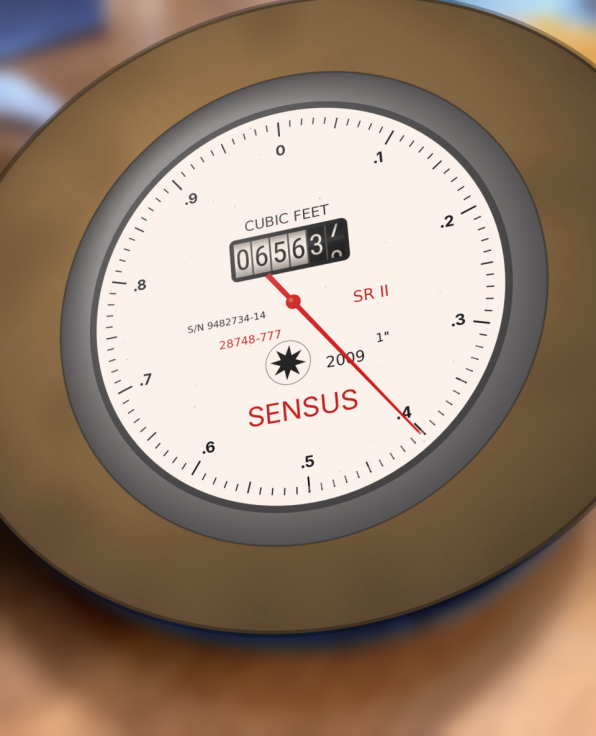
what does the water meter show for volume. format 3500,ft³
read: 65637.40,ft³
